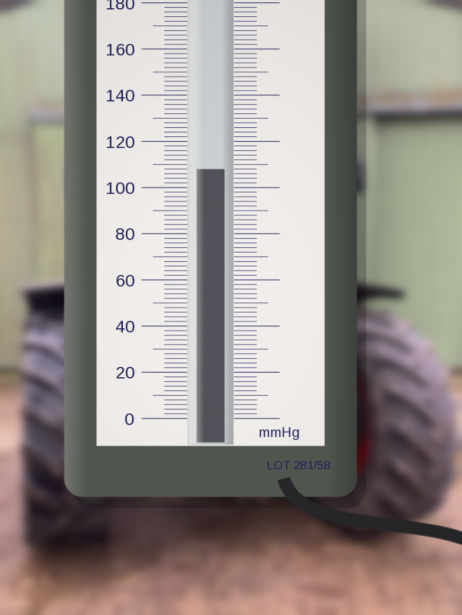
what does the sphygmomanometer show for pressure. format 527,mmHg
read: 108,mmHg
